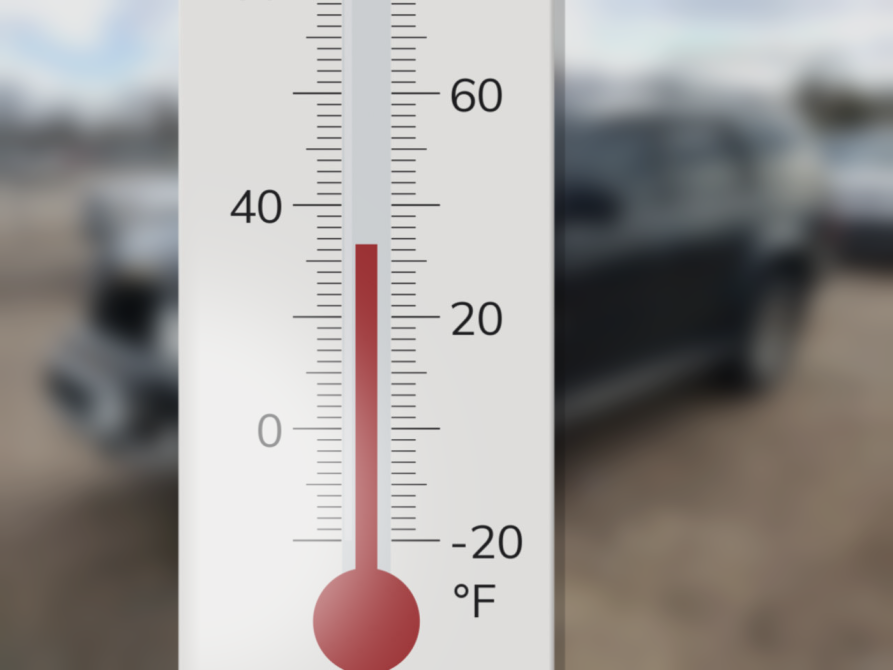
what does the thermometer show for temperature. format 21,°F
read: 33,°F
